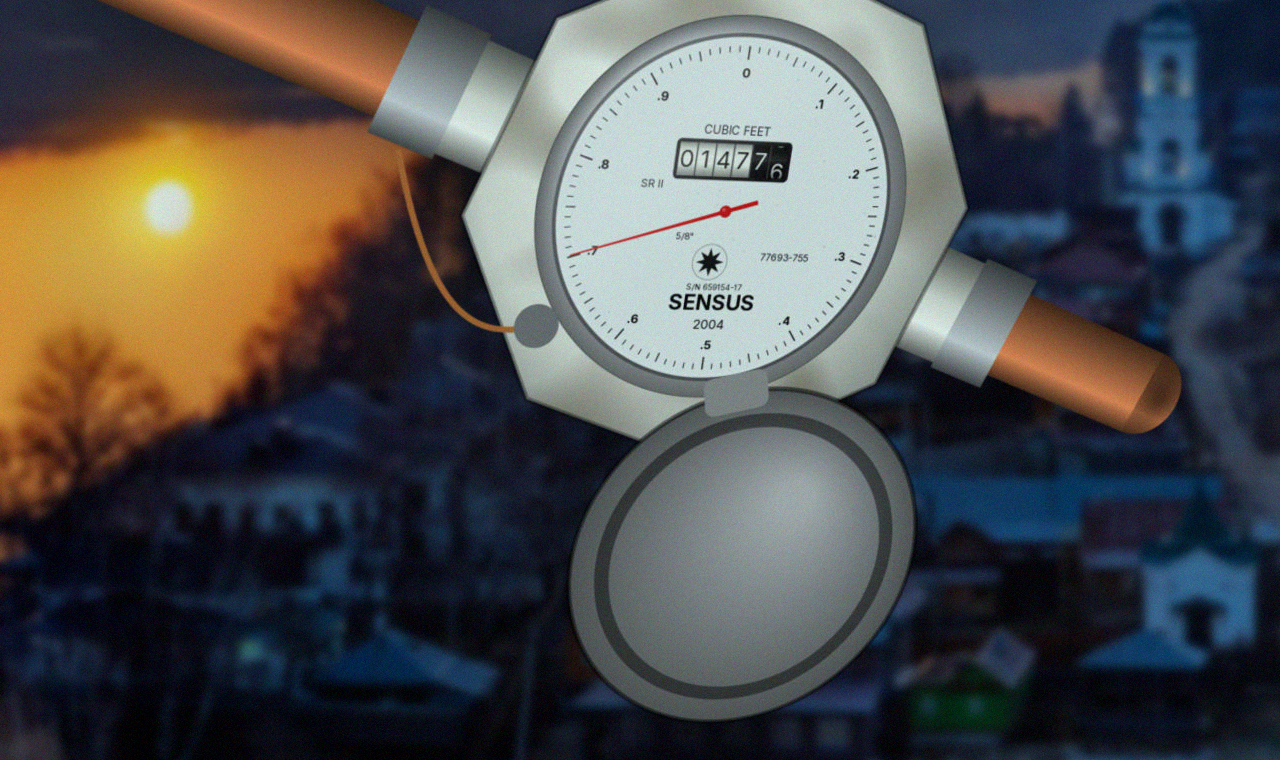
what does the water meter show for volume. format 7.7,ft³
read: 14775.70,ft³
